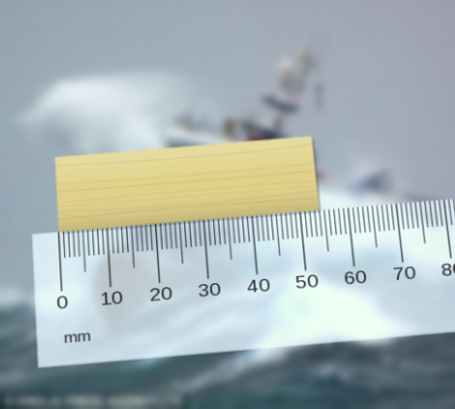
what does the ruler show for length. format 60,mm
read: 54,mm
